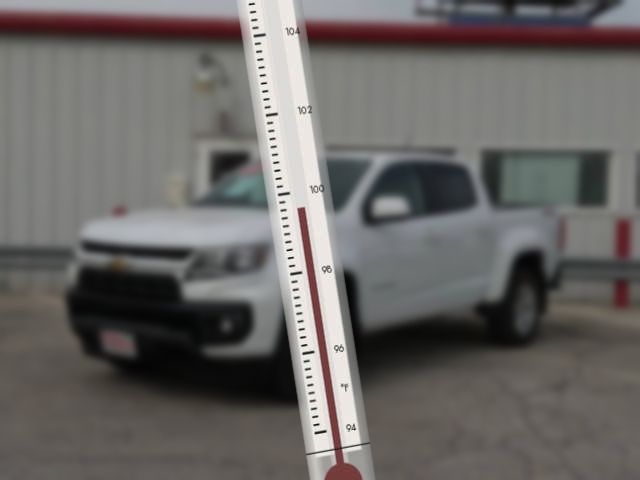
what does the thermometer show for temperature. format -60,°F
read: 99.6,°F
